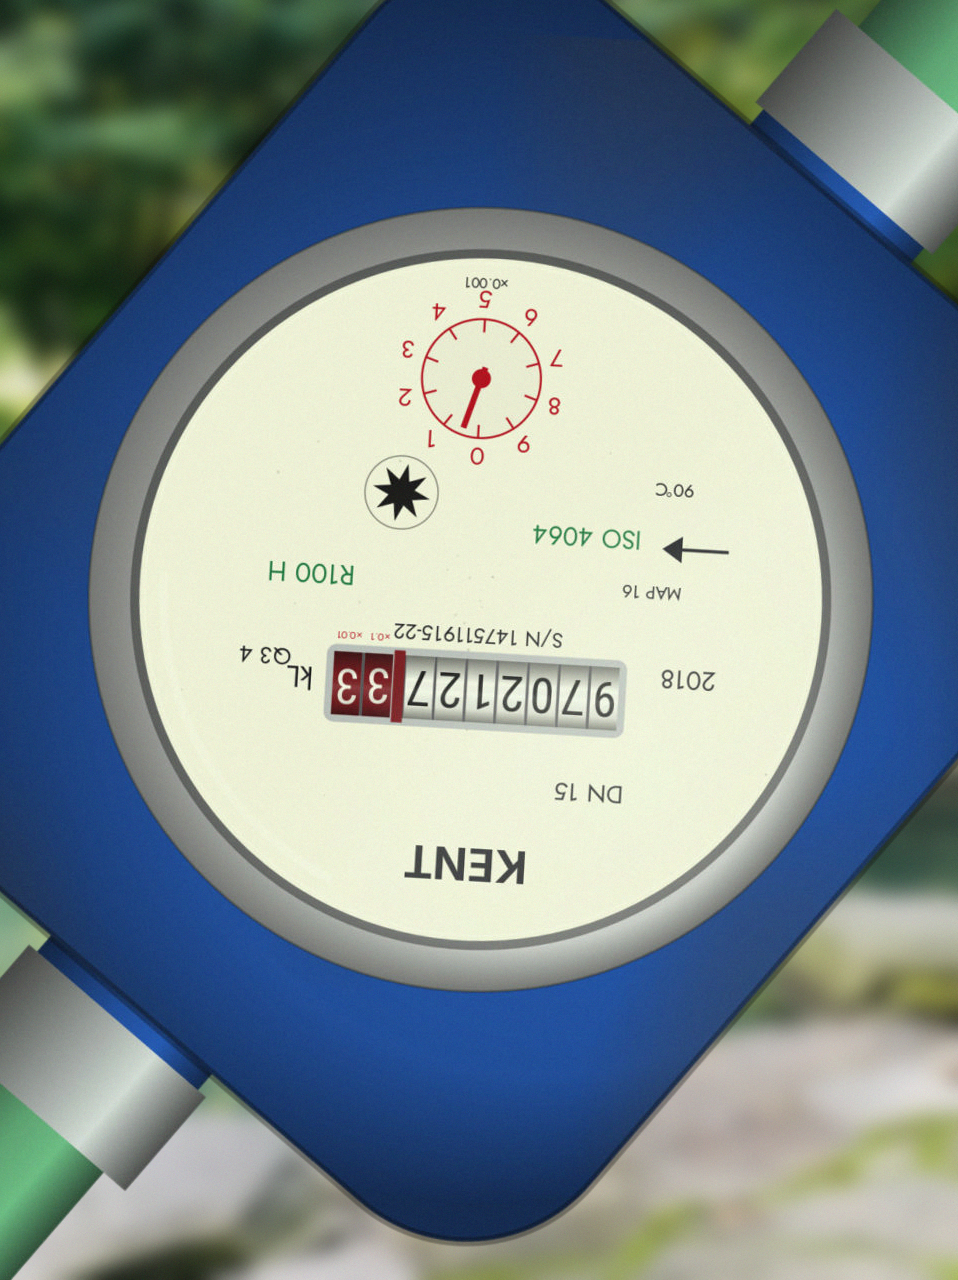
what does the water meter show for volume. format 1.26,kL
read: 9702127.330,kL
